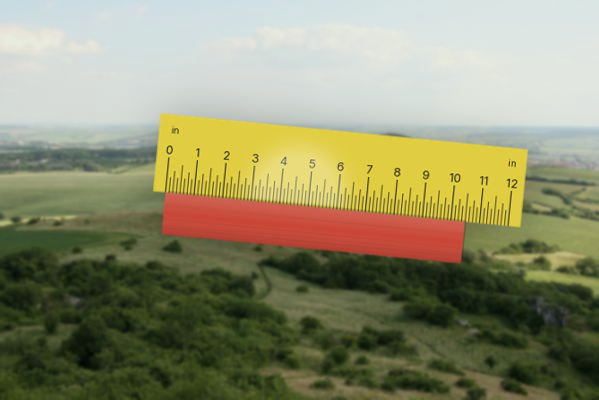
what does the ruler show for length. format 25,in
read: 10.5,in
